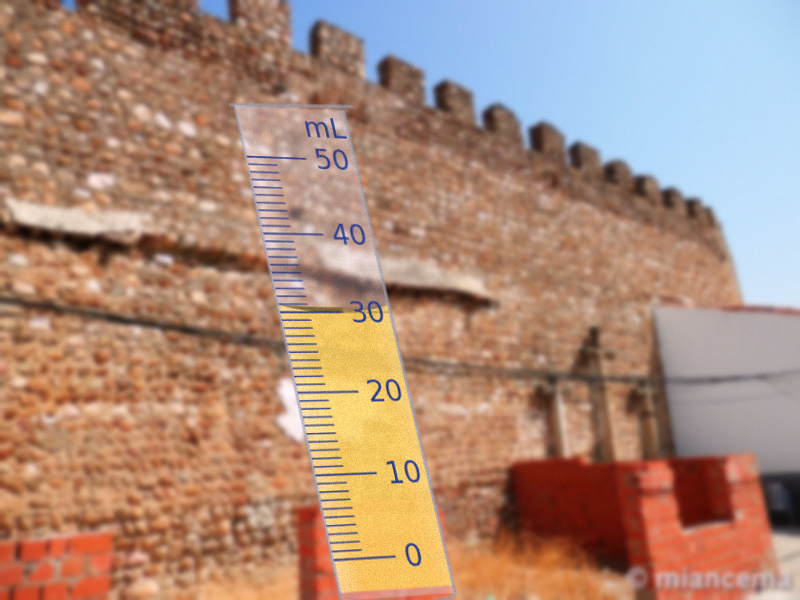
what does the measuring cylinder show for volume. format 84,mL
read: 30,mL
